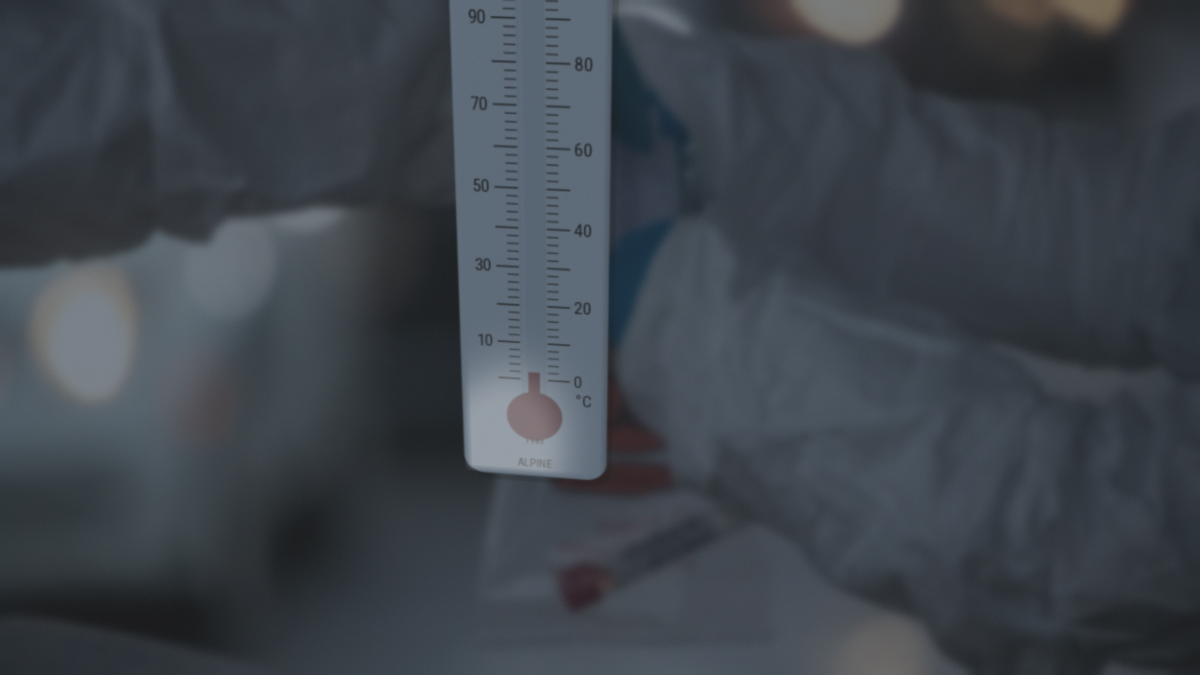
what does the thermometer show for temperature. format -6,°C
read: 2,°C
